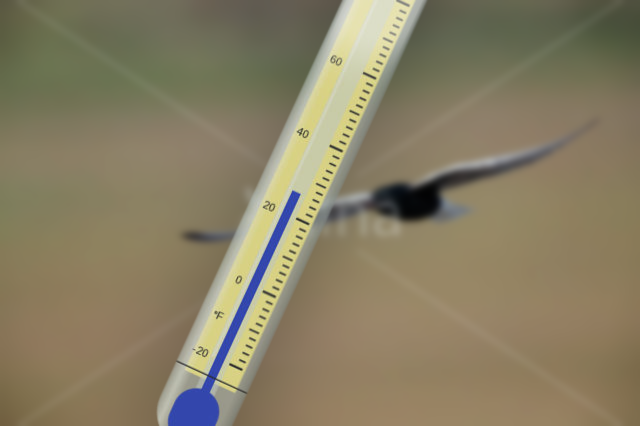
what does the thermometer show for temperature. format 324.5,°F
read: 26,°F
